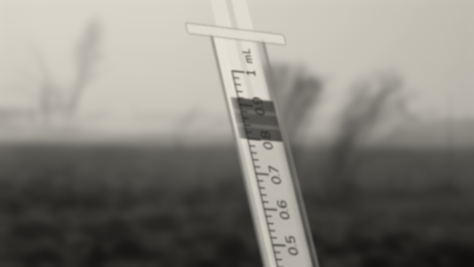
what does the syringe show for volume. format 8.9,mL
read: 0.8,mL
